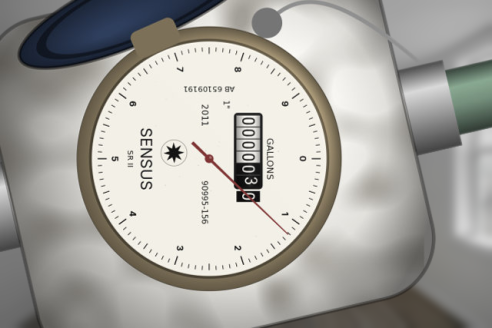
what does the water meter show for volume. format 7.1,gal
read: 31.2,gal
